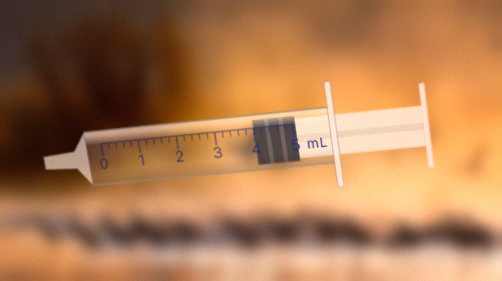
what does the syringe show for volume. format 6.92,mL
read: 4,mL
